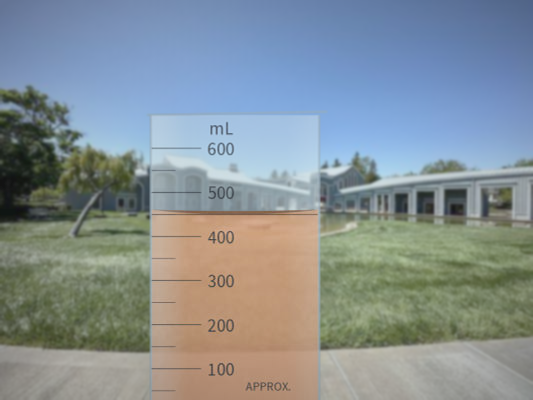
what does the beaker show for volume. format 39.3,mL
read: 450,mL
